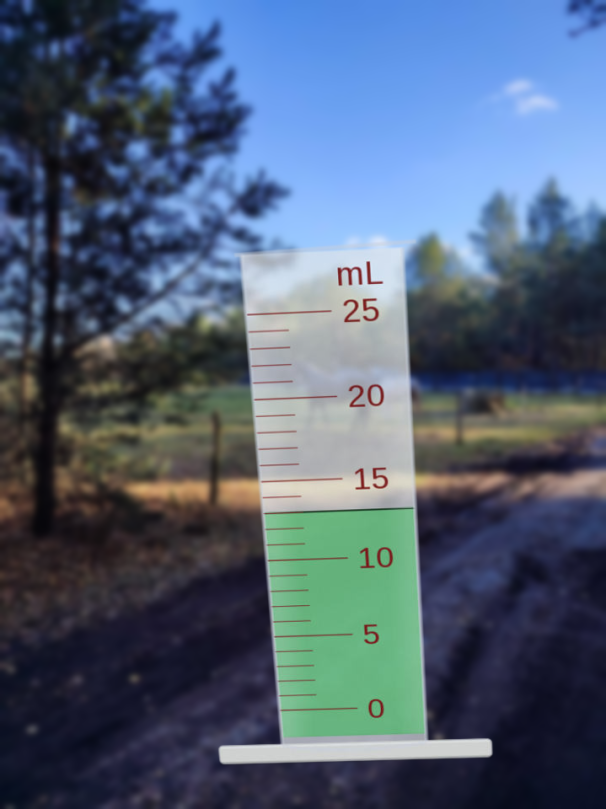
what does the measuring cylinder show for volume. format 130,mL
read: 13,mL
